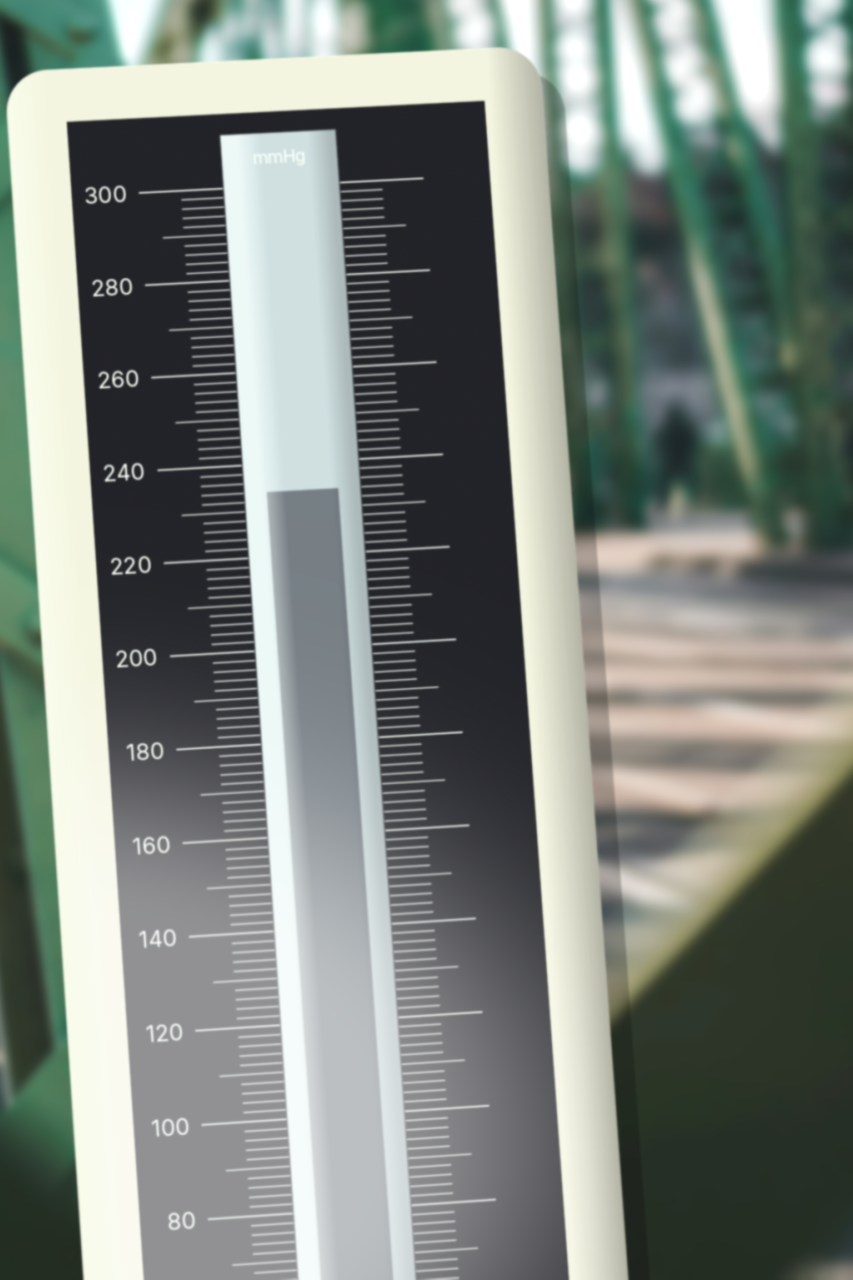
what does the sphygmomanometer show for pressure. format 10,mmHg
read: 234,mmHg
